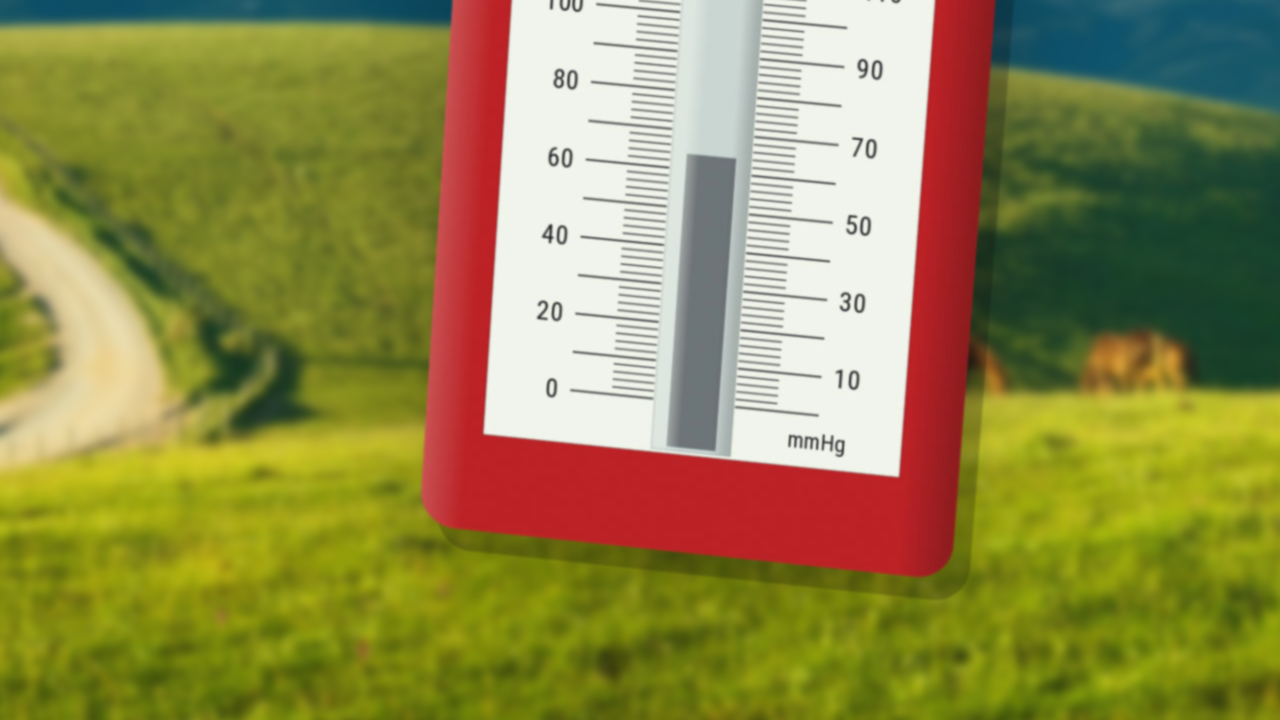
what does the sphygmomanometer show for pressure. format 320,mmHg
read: 64,mmHg
